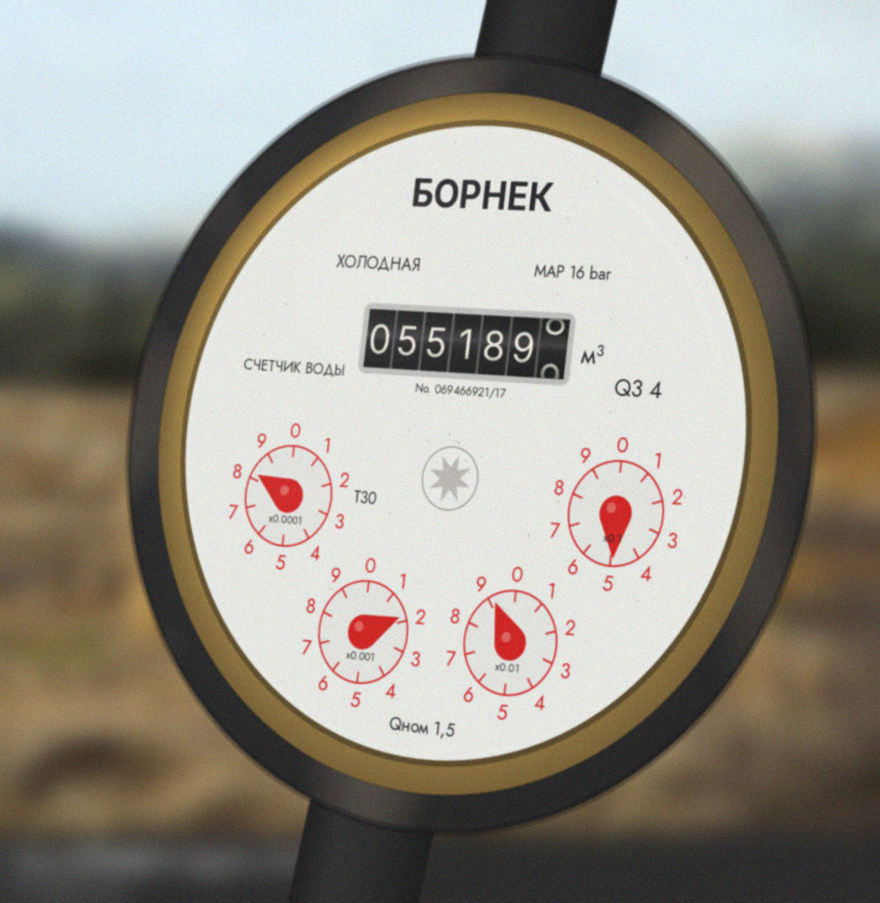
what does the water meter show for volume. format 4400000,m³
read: 551898.4918,m³
